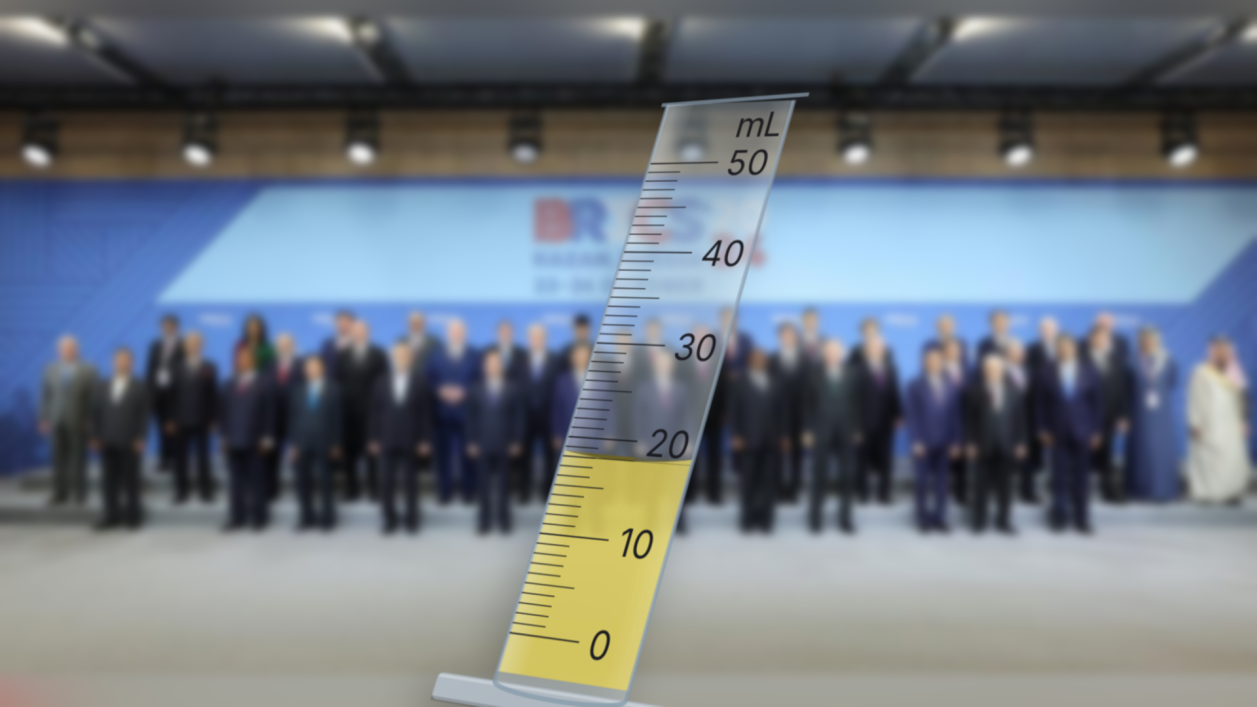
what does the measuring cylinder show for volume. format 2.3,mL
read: 18,mL
